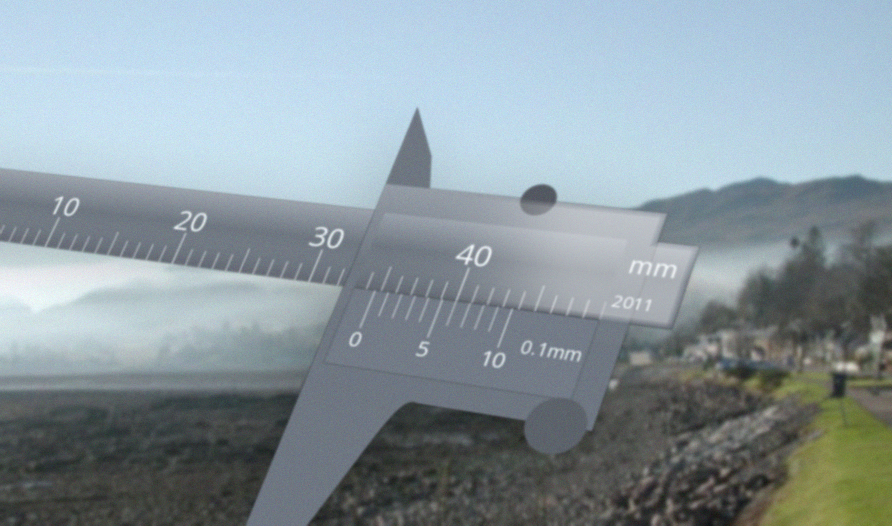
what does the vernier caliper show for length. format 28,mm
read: 34.6,mm
